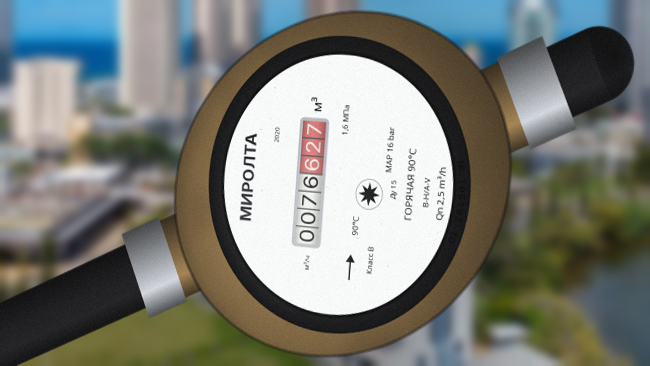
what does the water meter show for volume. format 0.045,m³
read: 76.627,m³
